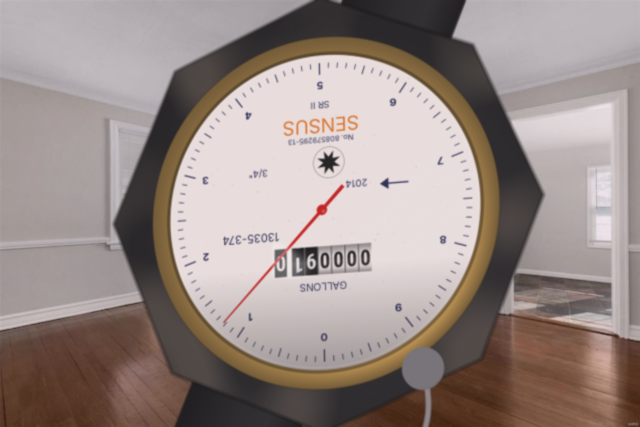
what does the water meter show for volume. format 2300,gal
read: 911.2,gal
